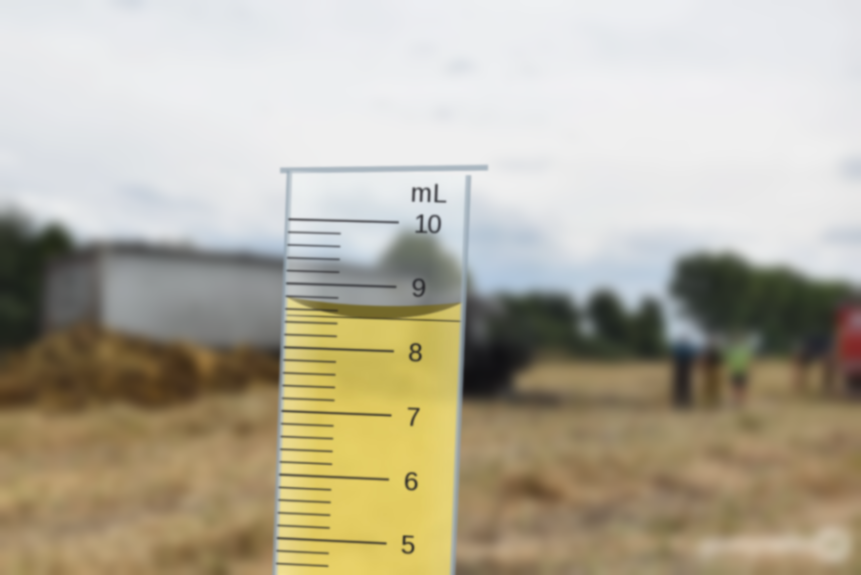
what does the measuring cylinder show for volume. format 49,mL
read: 8.5,mL
